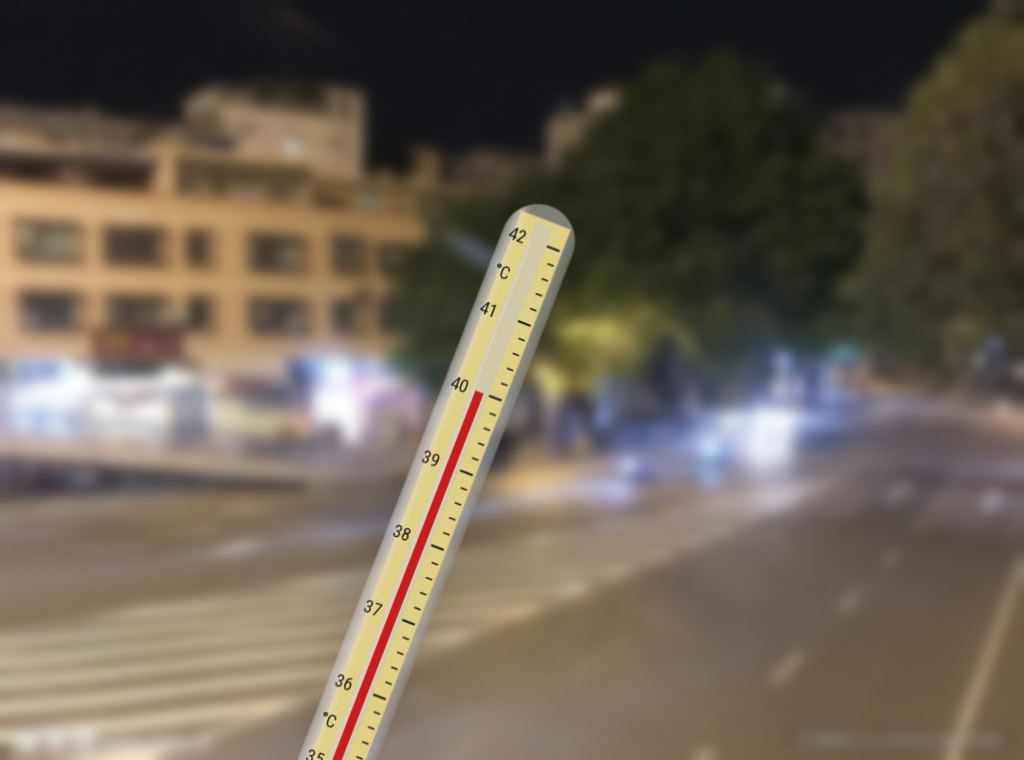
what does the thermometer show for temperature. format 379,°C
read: 40,°C
